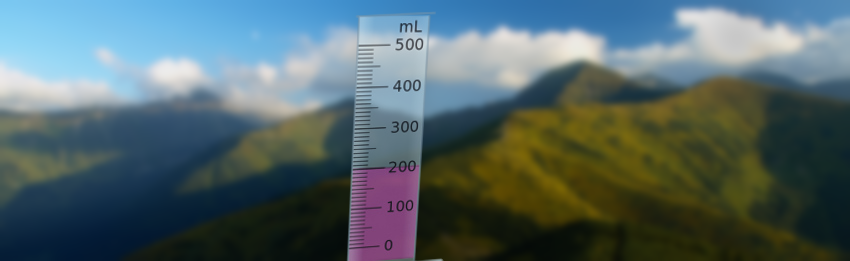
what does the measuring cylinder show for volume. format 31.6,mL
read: 200,mL
